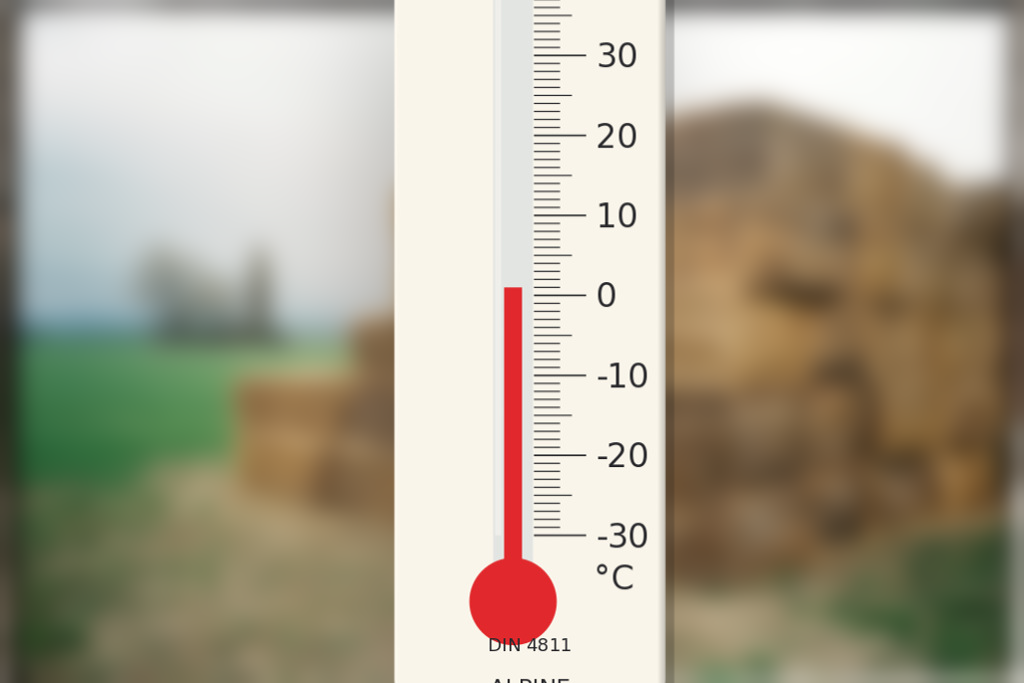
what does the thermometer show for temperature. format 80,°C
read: 1,°C
